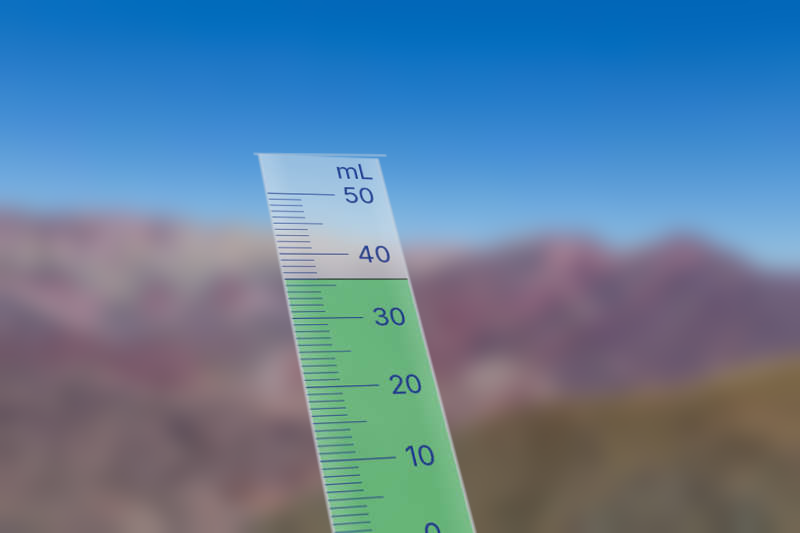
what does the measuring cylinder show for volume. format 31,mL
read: 36,mL
